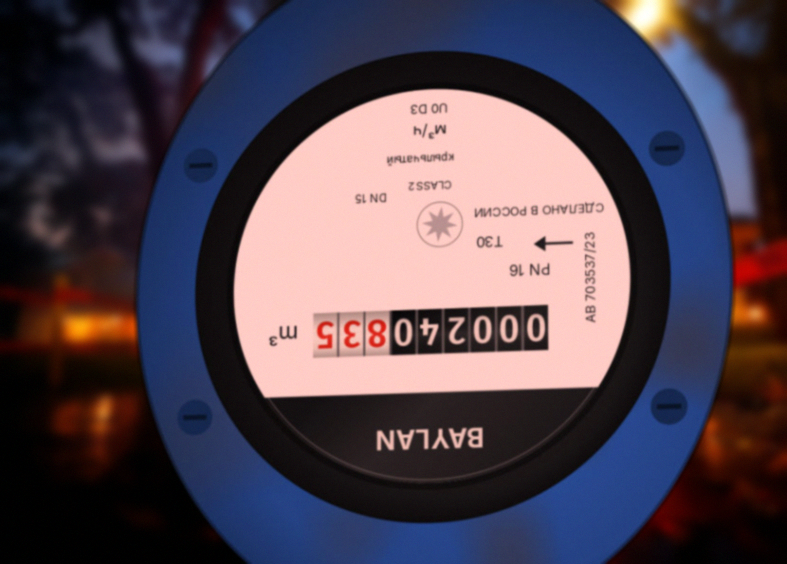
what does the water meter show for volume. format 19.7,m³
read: 240.835,m³
